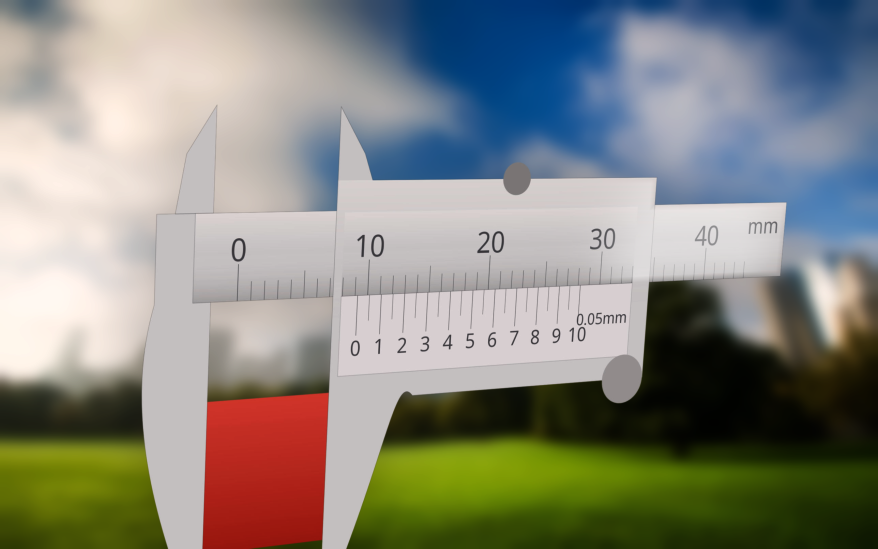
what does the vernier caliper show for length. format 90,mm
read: 9.2,mm
